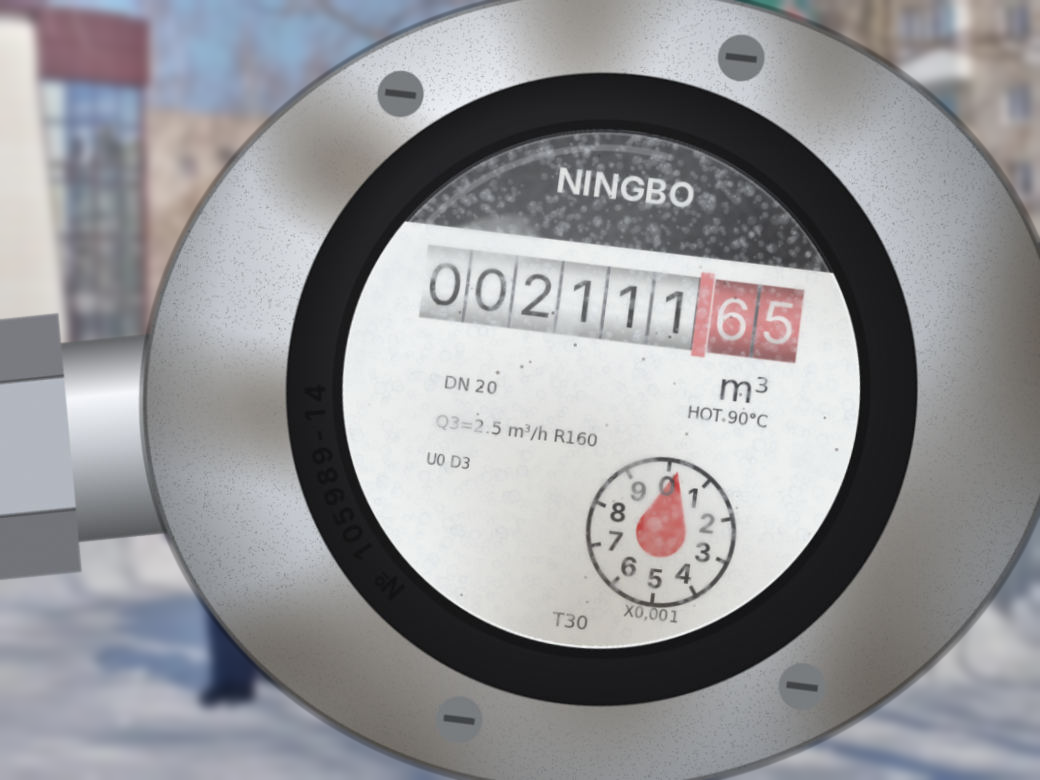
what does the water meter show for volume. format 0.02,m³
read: 2111.650,m³
